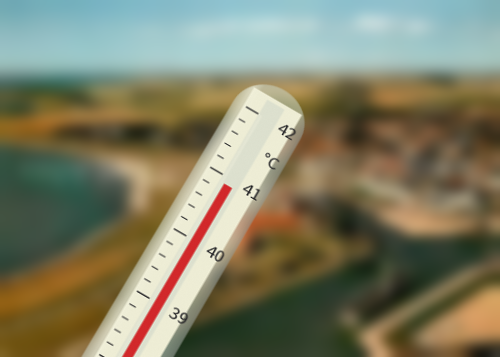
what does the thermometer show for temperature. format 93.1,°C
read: 40.9,°C
